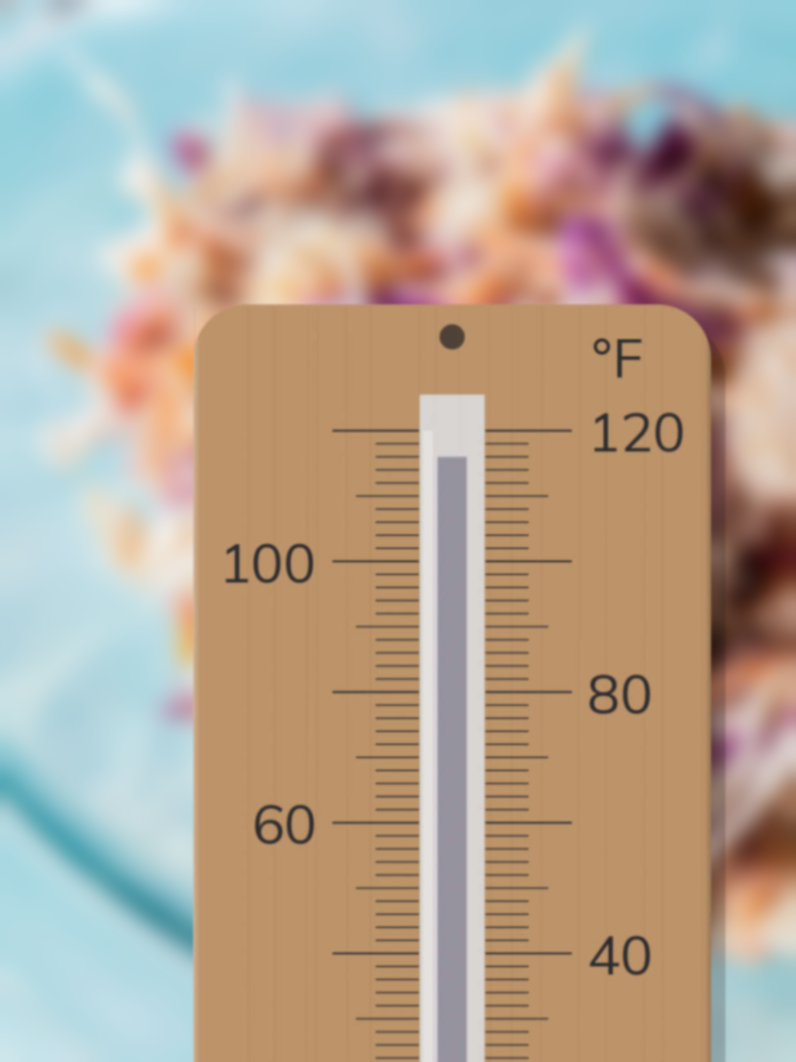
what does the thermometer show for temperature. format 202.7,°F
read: 116,°F
